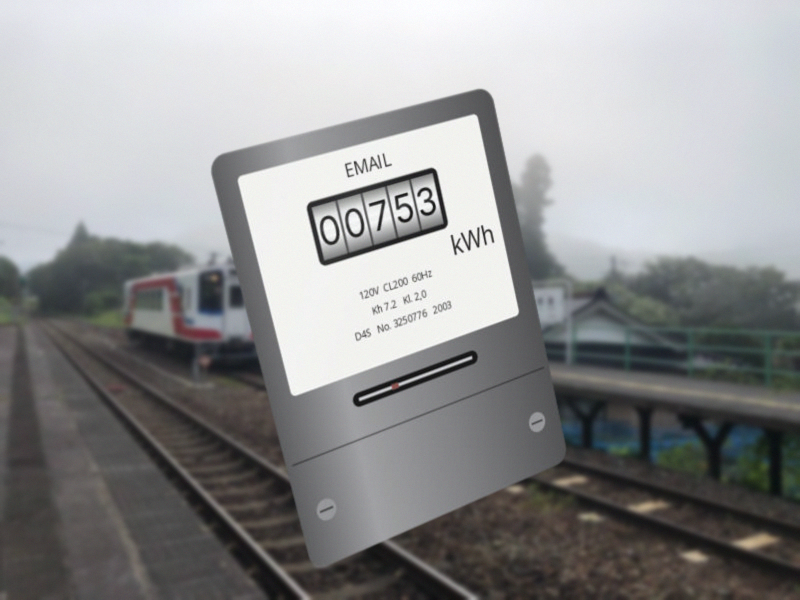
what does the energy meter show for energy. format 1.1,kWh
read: 753,kWh
